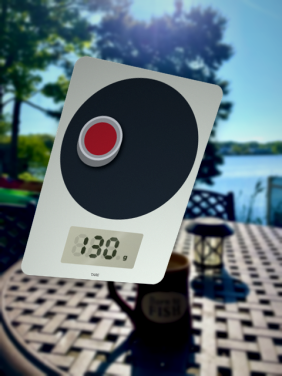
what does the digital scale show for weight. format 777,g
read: 130,g
